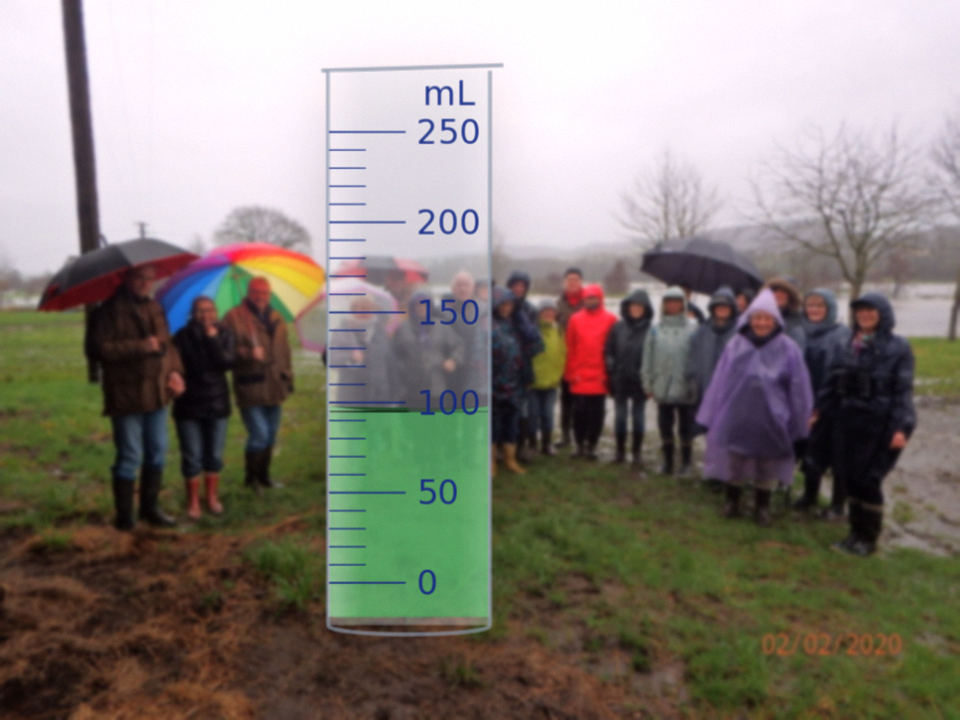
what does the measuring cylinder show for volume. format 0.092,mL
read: 95,mL
